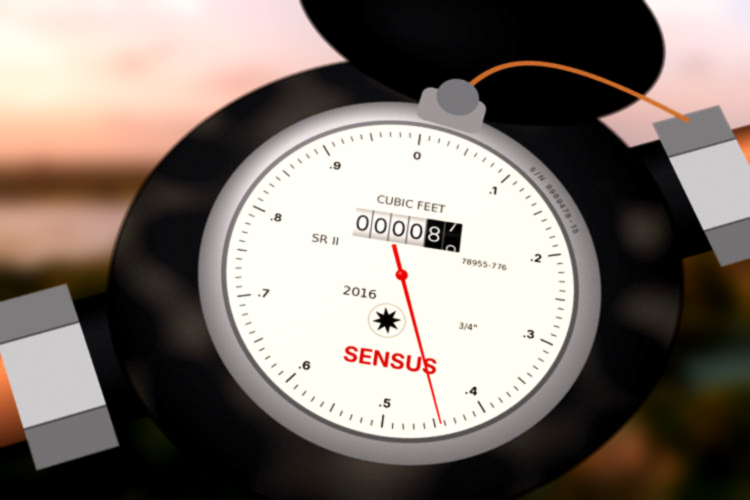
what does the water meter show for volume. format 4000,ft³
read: 87.44,ft³
